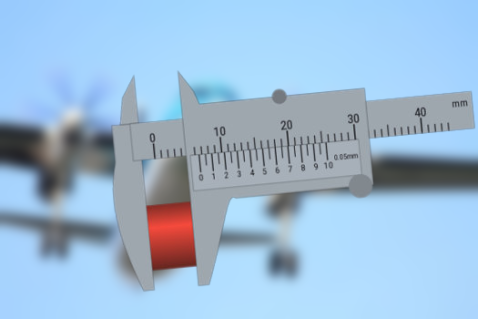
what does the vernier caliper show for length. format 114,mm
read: 6.6,mm
